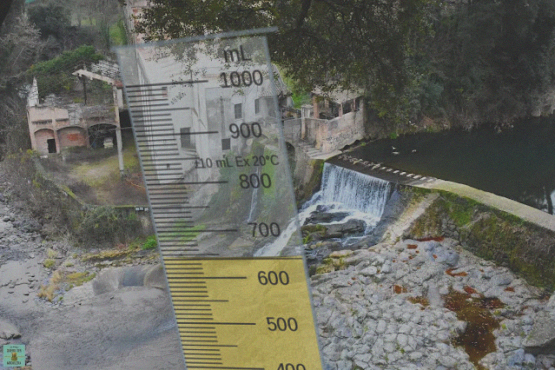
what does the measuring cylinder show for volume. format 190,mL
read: 640,mL
